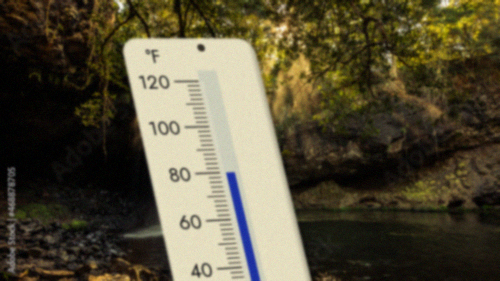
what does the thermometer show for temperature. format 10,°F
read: 80,°F
